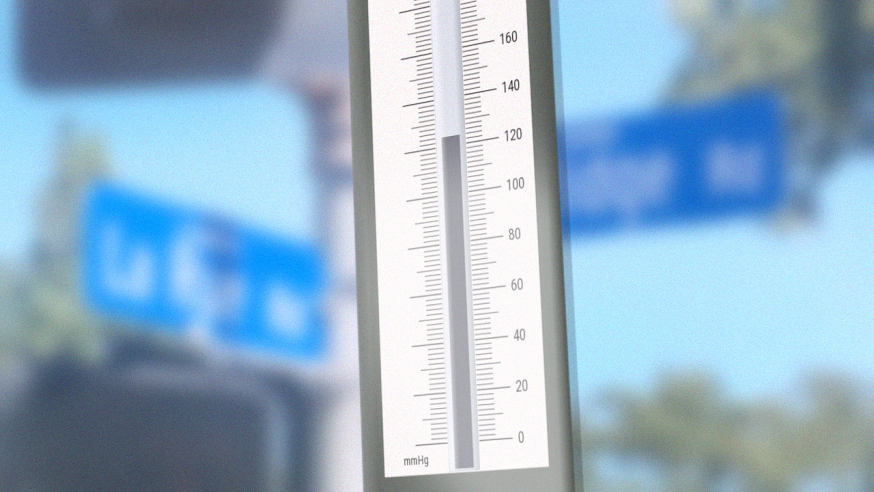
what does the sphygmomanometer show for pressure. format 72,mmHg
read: 124,mmHg
